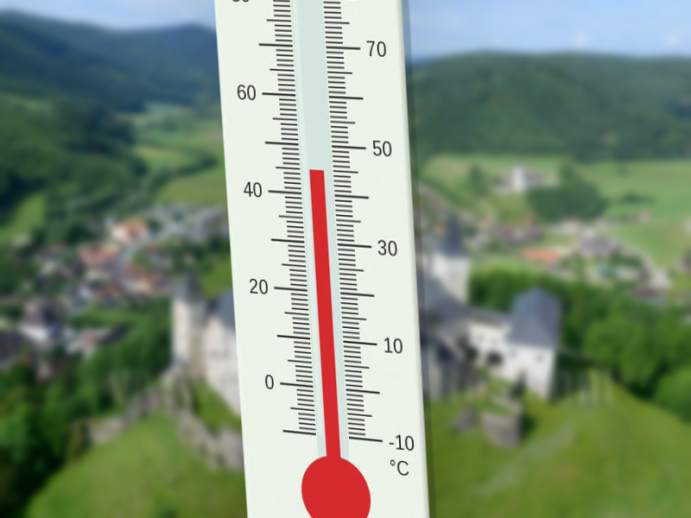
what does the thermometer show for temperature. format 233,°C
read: 45,°C
